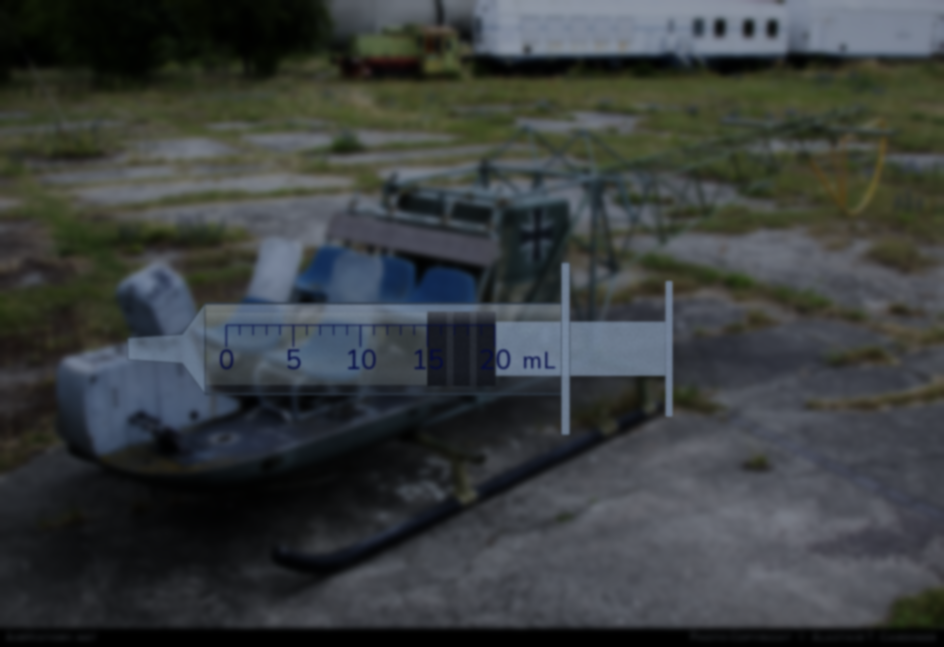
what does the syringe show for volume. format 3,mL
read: 15,mL
